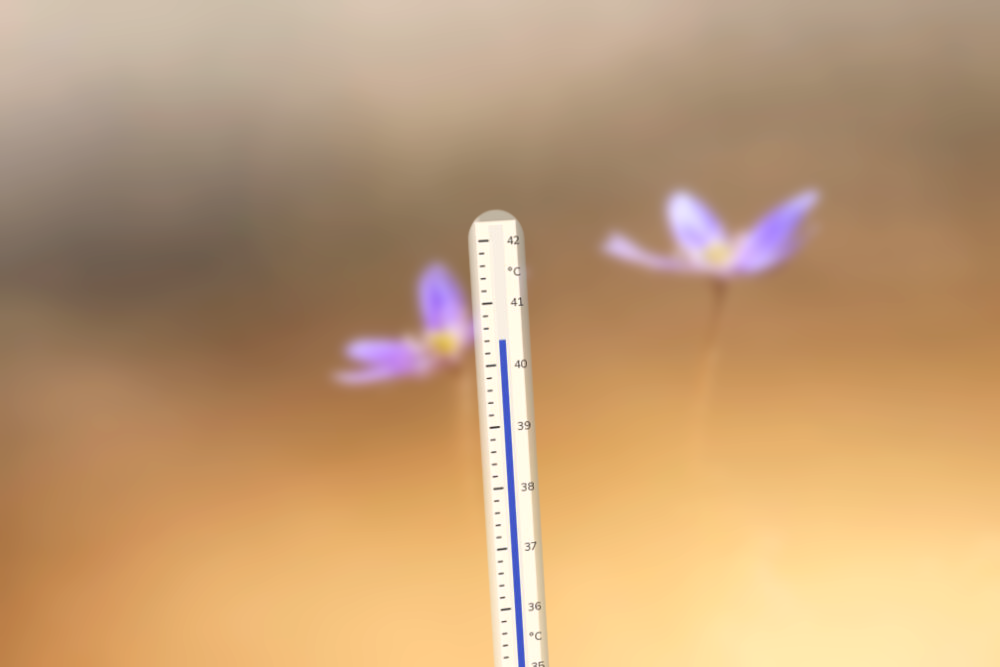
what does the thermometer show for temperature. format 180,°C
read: 40.4,°C
